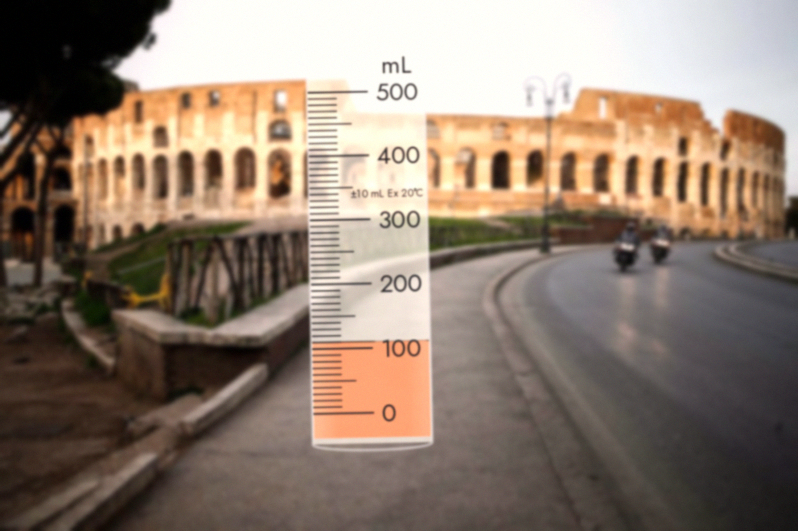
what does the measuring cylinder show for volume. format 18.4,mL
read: 110,mL
